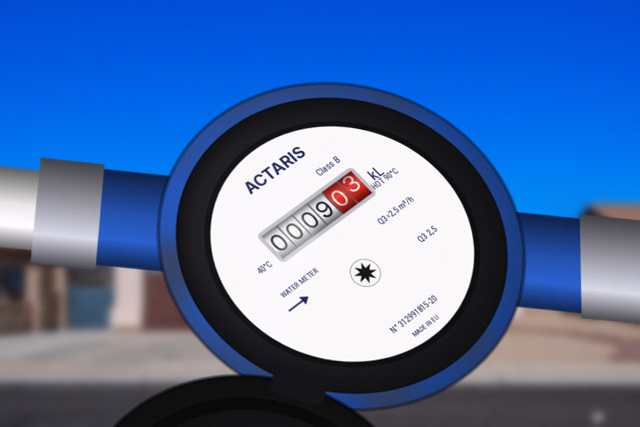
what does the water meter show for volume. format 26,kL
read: 9.03,kL
